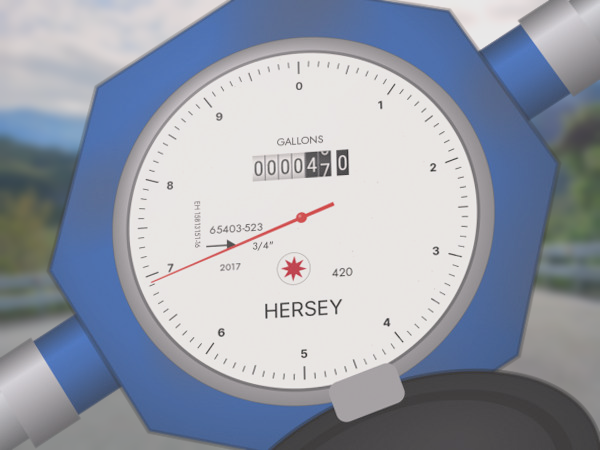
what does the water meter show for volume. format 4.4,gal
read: 466.9,gal
